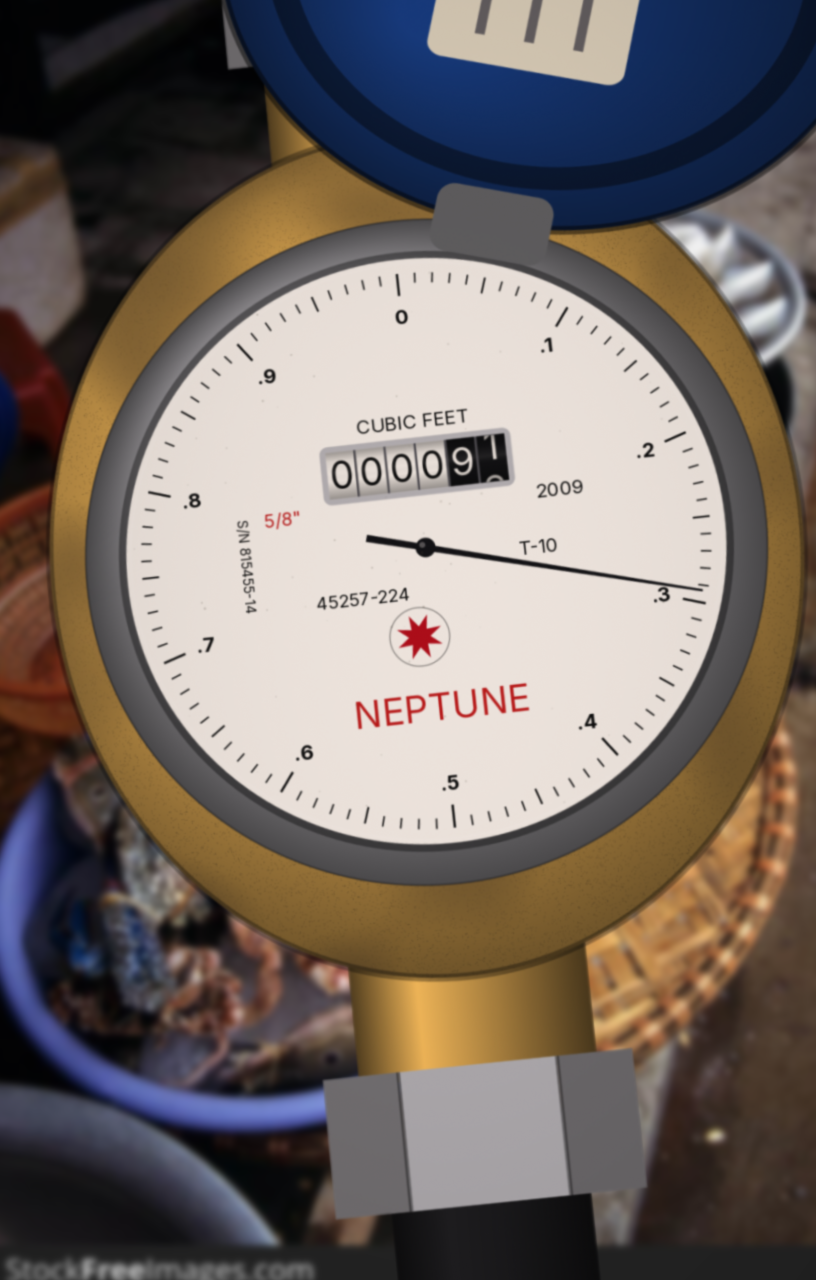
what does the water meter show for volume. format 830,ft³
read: 91.29,ft³
